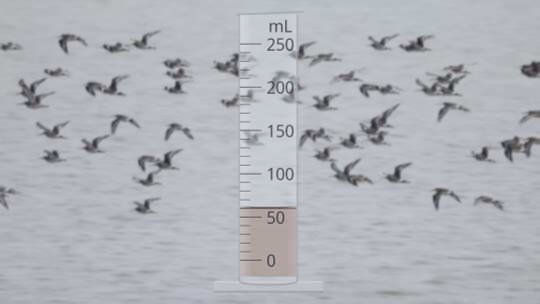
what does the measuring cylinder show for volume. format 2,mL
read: 60,mL
